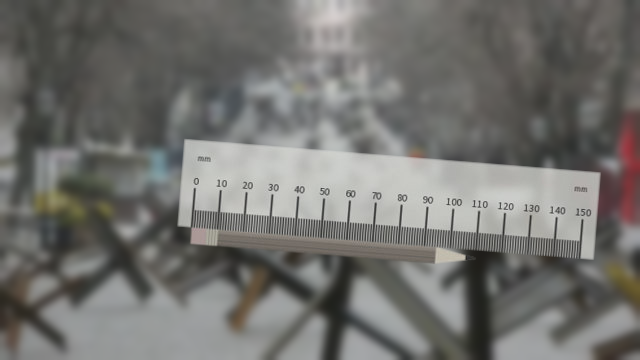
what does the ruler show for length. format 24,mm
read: 110,mm
